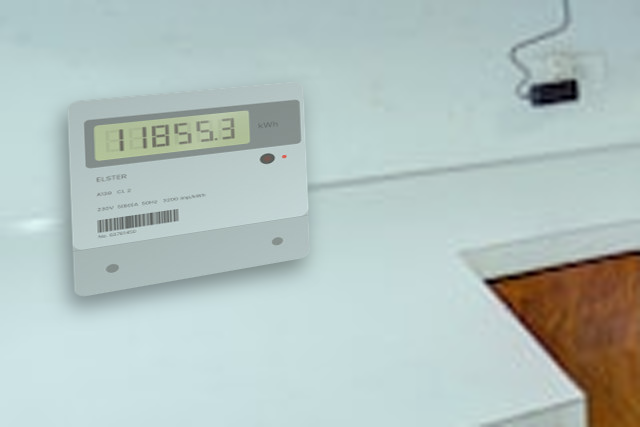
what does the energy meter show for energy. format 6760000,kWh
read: 11855.3,kWh
